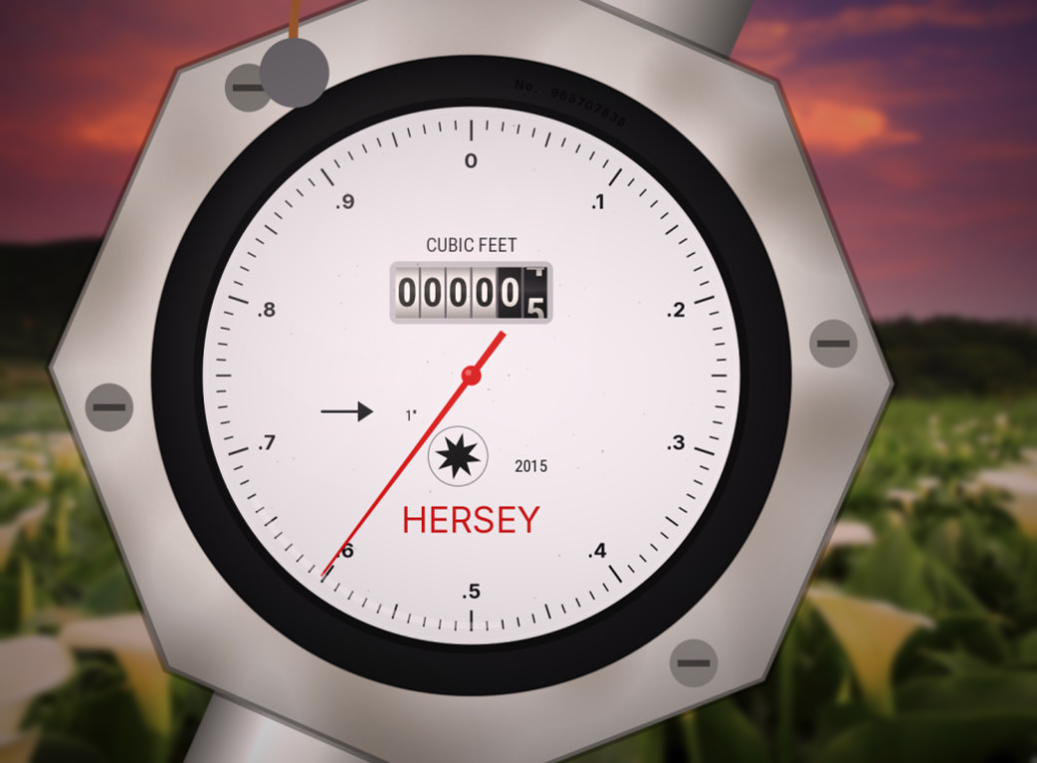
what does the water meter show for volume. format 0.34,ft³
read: 4.60,ft³
